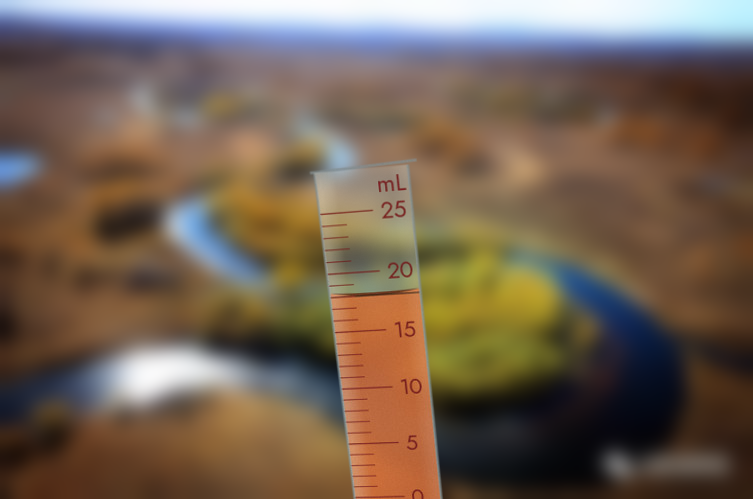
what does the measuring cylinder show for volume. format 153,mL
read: 18,mL
